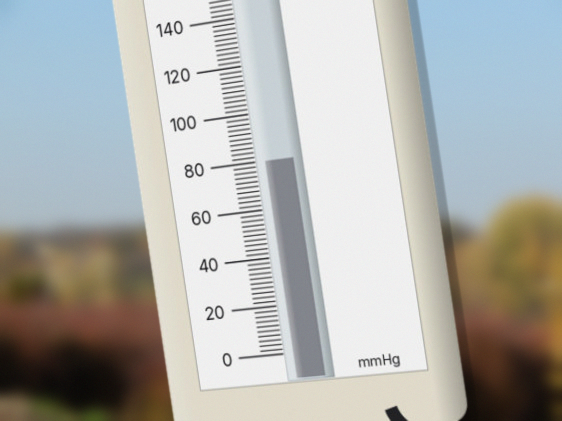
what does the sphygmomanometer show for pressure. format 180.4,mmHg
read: 80,mmHg
